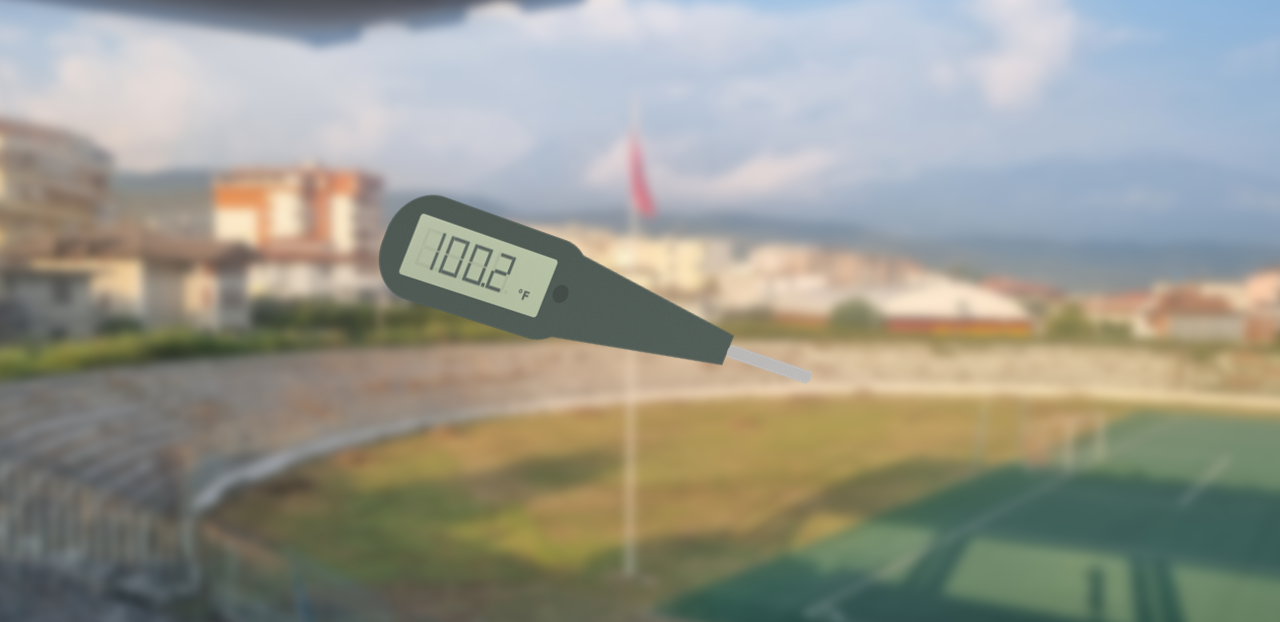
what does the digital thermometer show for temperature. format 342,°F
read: 100.2,°F
